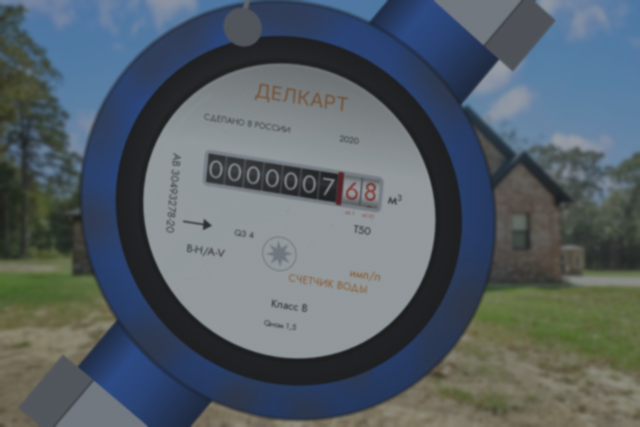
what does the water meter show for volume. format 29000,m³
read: 7.68,m³
